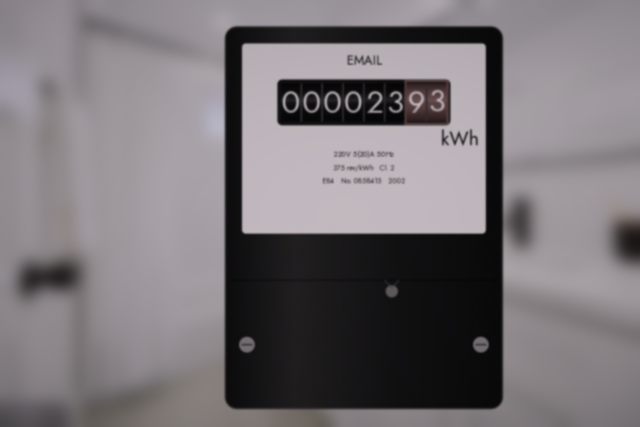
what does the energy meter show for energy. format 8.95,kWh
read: 23.93,kWh
